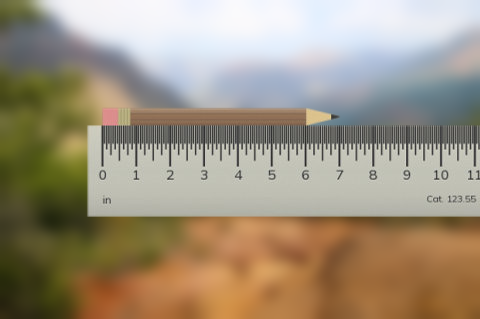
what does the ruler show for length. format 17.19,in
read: 7,in
